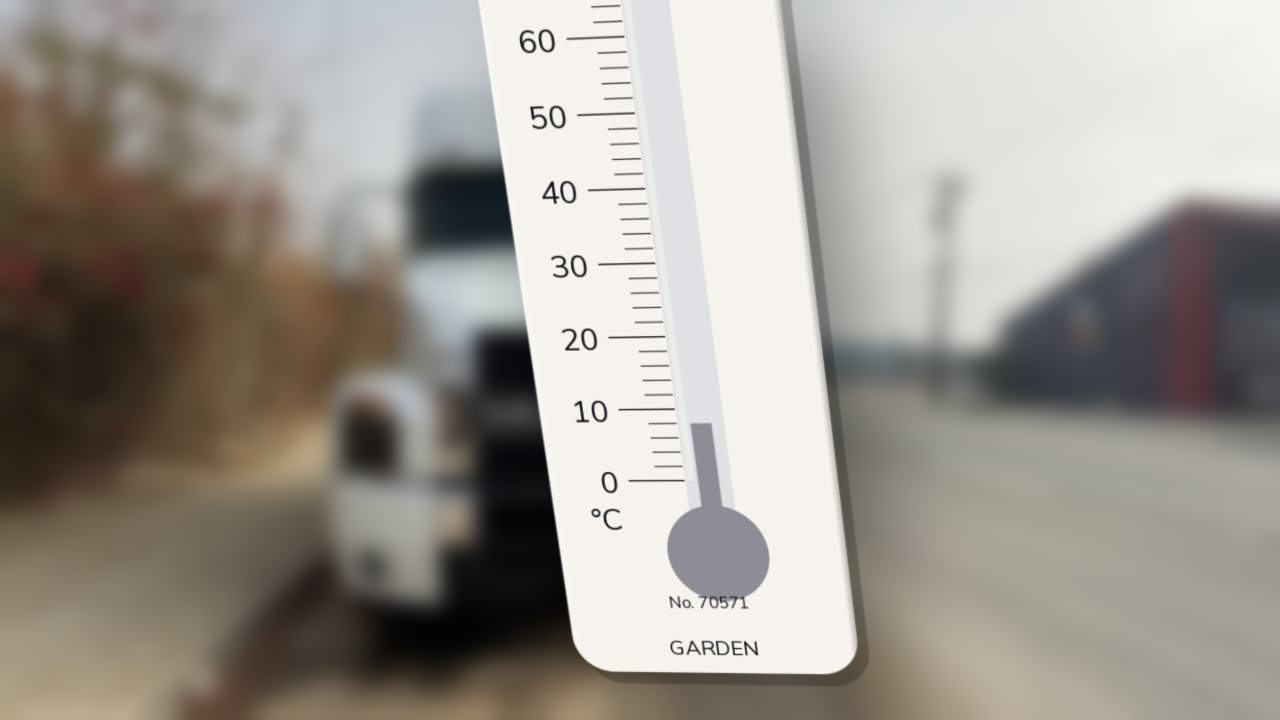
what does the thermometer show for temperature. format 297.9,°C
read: 8,°C
